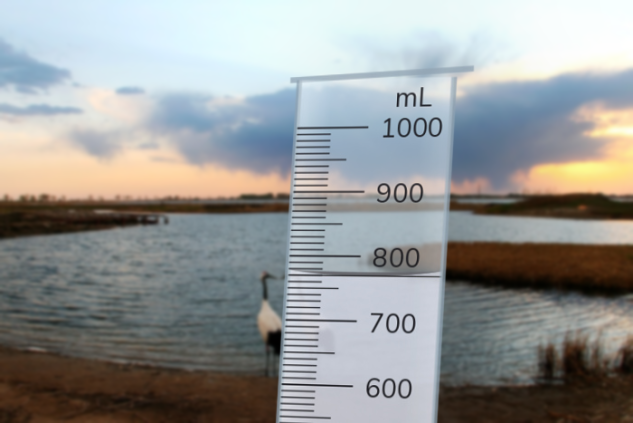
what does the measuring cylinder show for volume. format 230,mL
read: 770,mL
